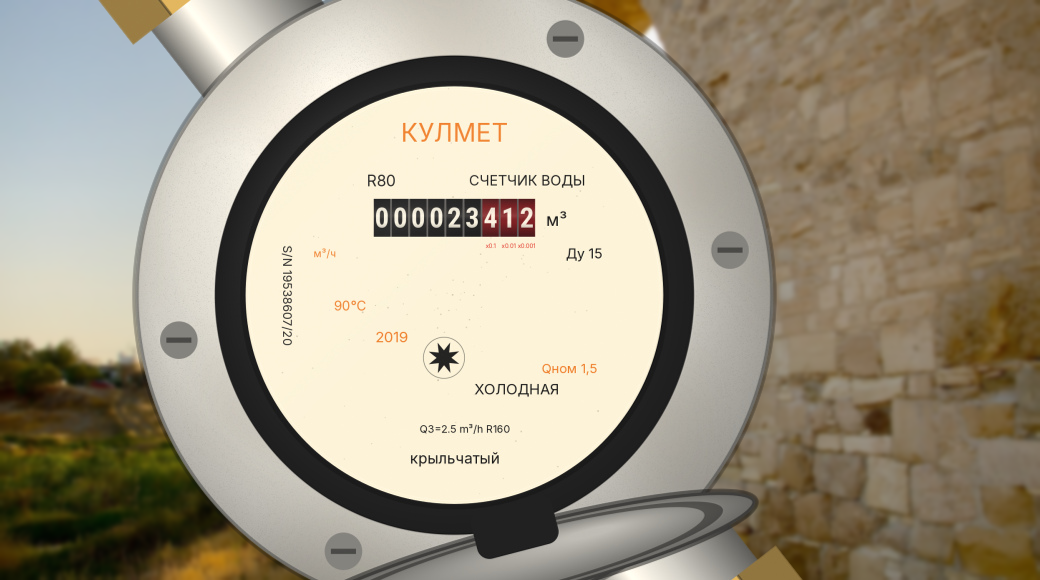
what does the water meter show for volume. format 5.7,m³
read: 23.412,m³
